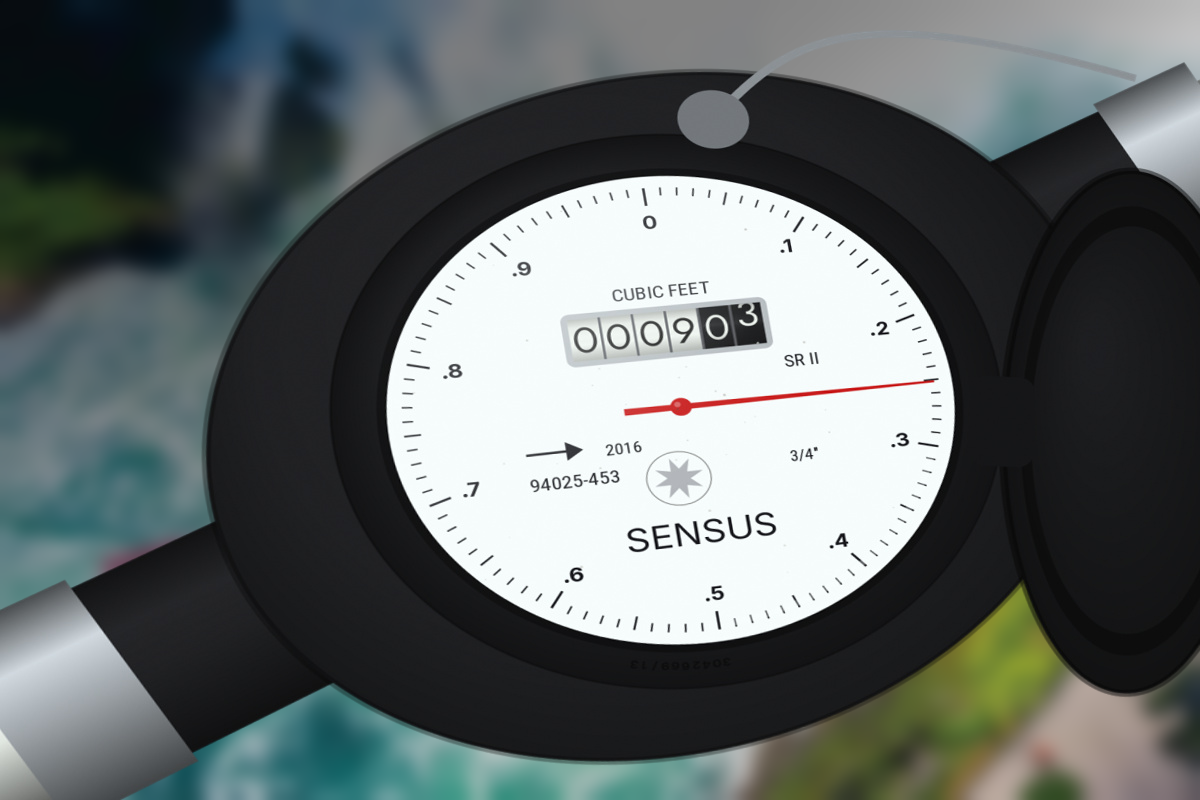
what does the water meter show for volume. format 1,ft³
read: 903.25,ft³
